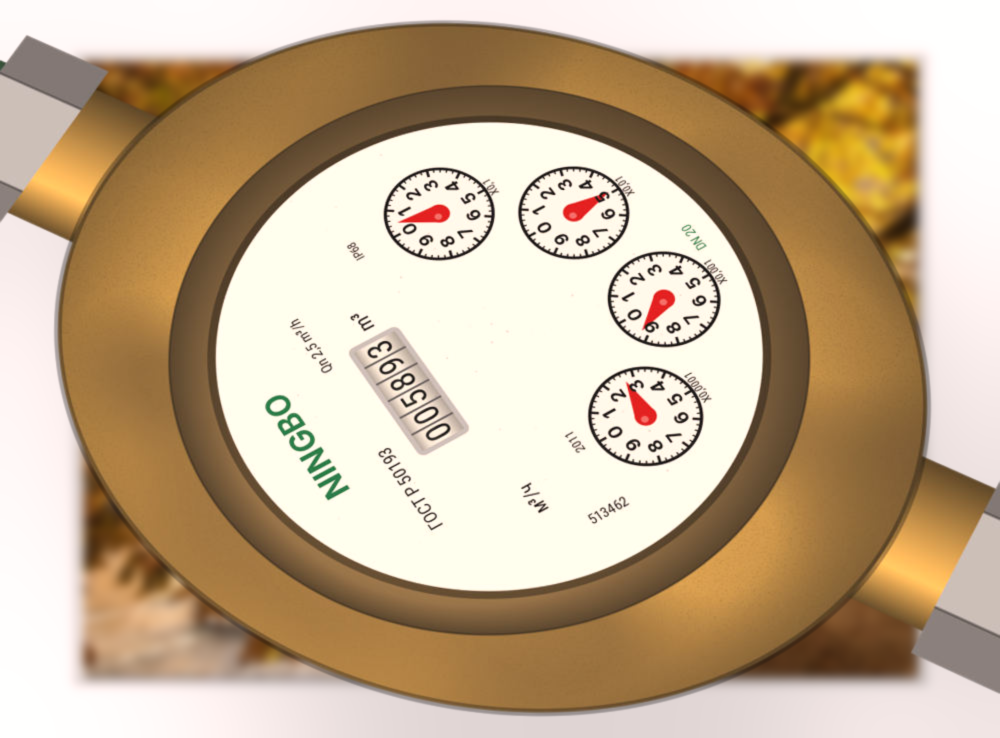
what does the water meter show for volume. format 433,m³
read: 5893.0492,m³
